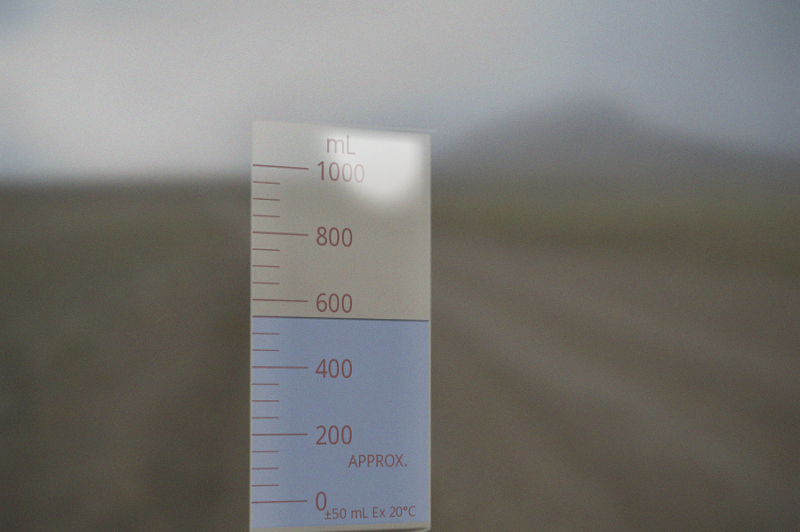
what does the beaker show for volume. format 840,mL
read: 550,mL
